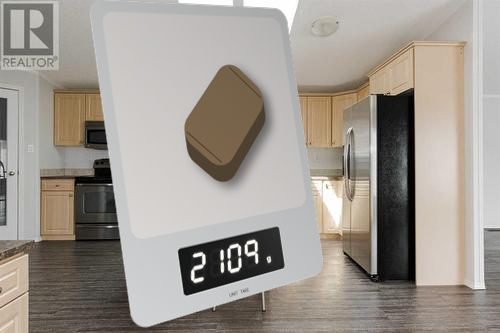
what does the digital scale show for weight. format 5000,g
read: 2109,g
